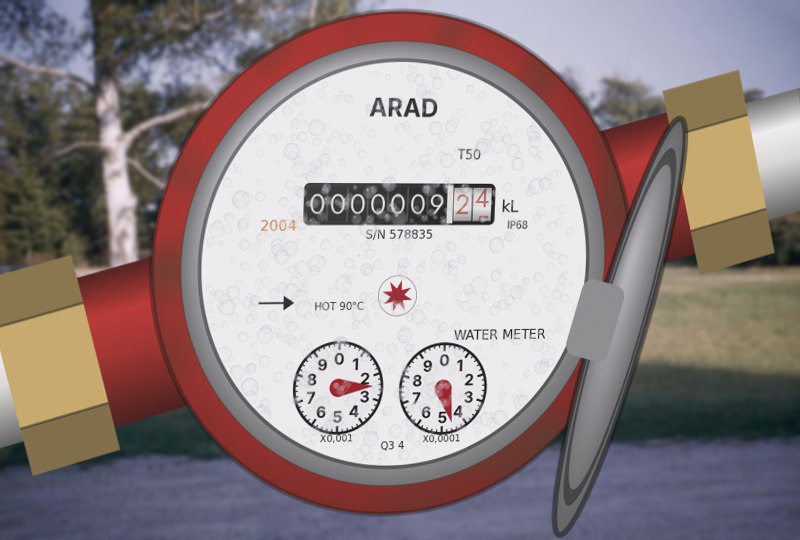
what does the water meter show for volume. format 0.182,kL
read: 9.2424,kL
